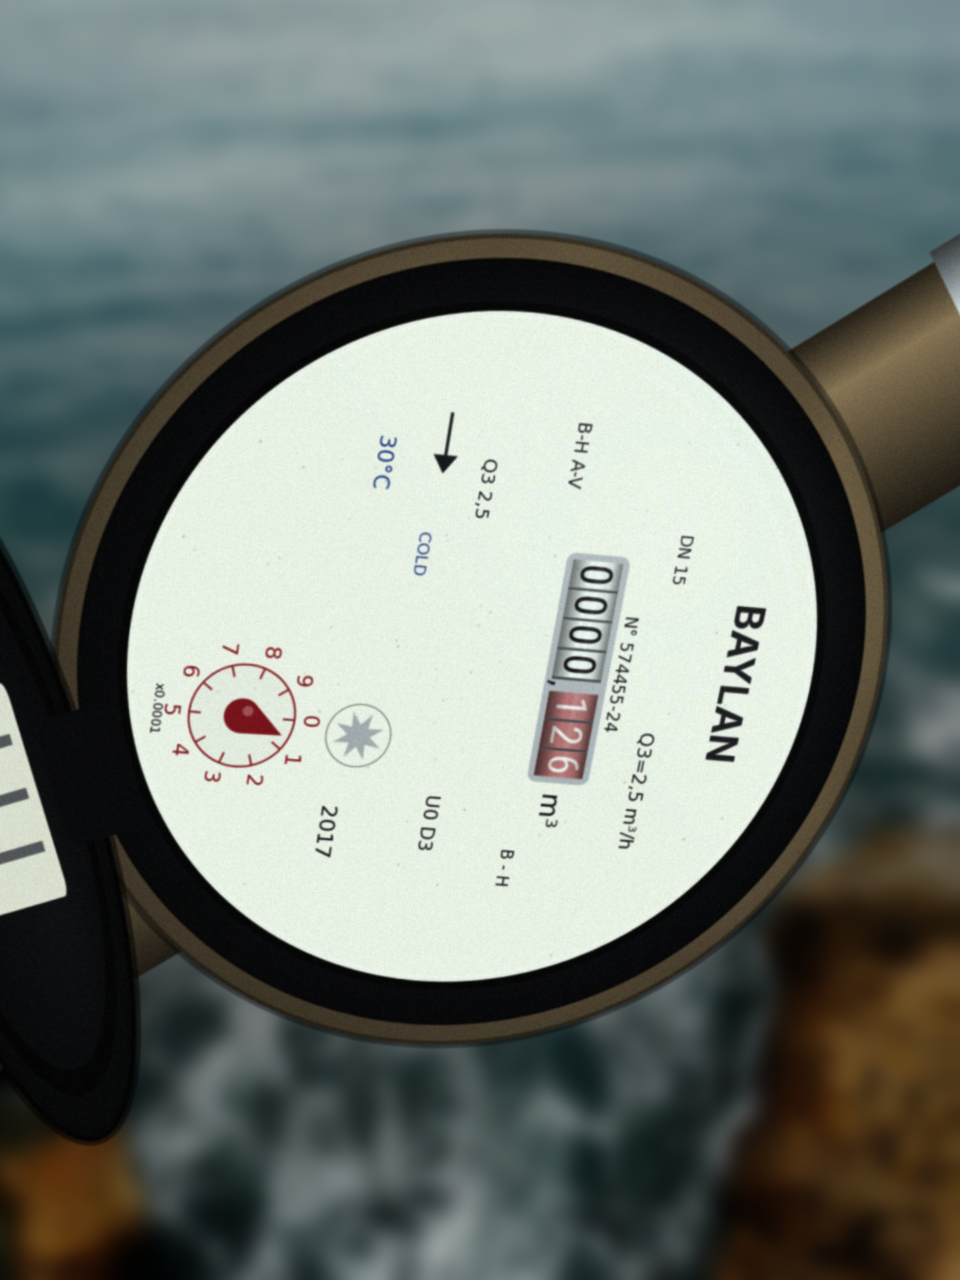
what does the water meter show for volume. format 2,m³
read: 0.1260,m³
